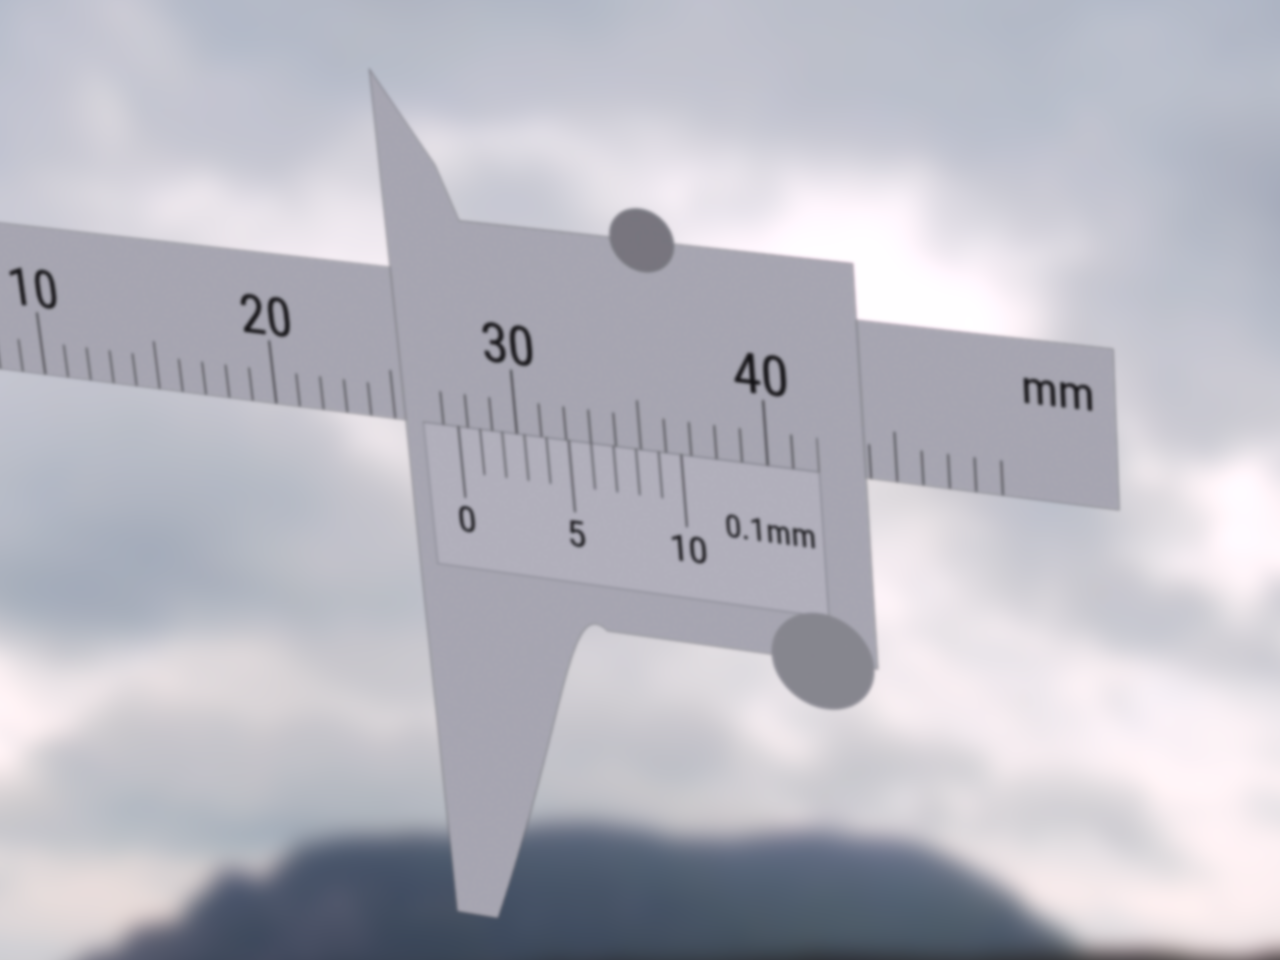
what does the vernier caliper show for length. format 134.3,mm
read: 27.6,mm
